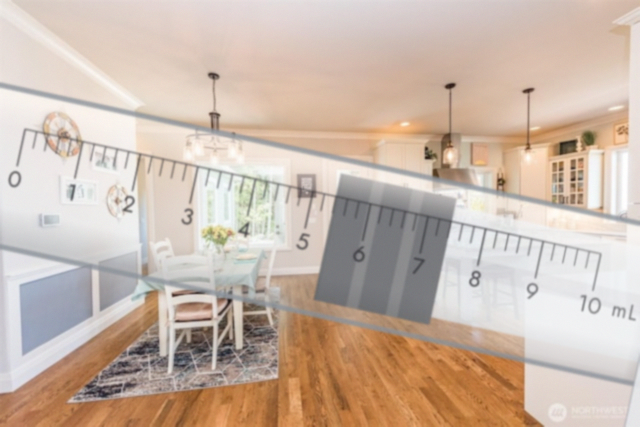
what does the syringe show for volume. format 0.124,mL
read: 5.4,mL
